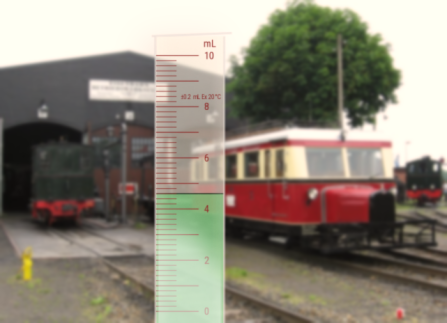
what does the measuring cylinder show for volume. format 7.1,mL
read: 4.6,mL
